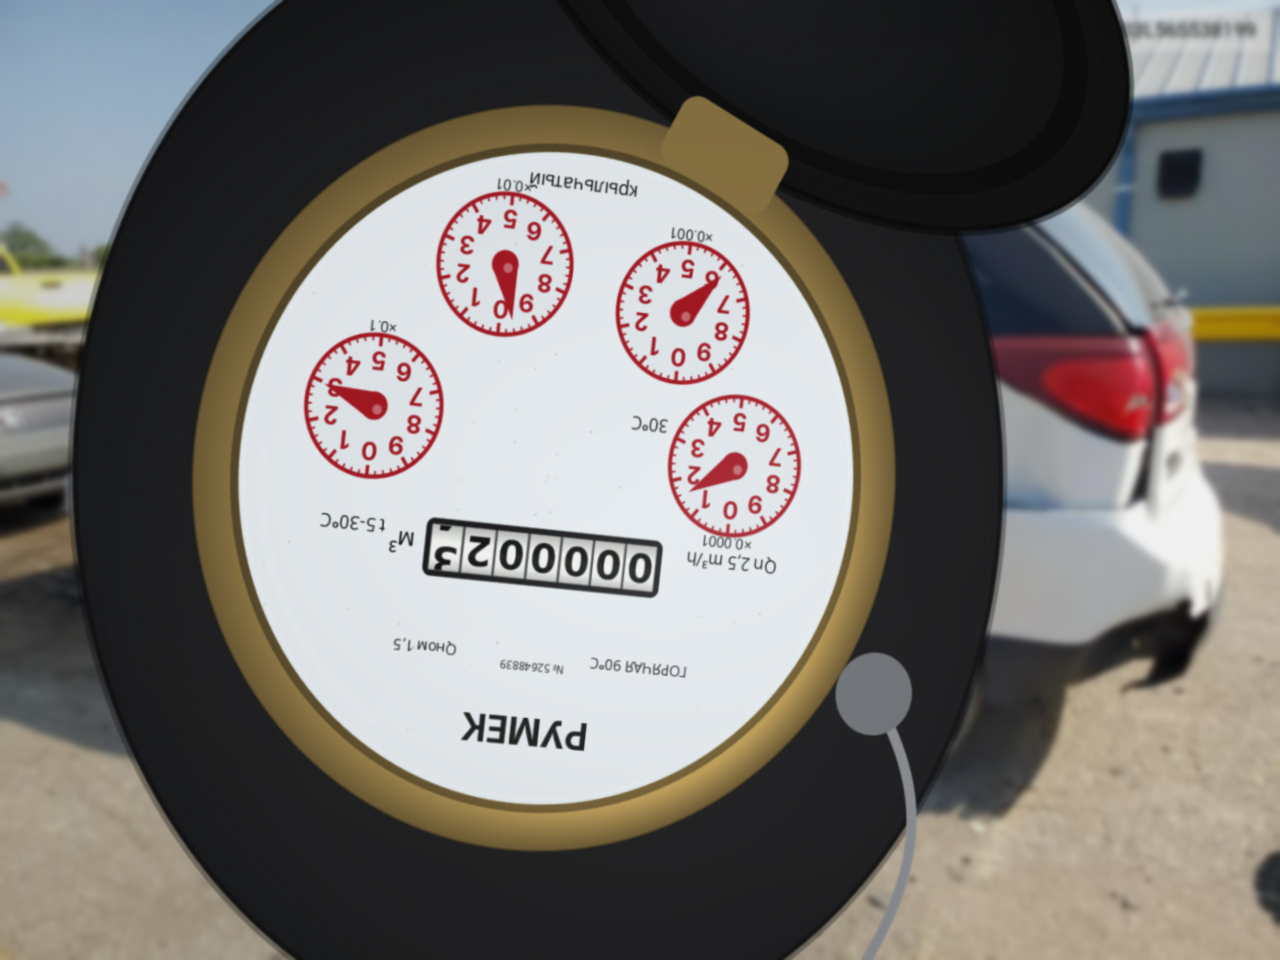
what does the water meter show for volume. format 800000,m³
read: 23.2961,m³
